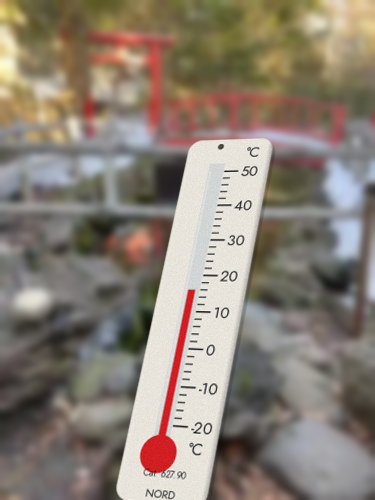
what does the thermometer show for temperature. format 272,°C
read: 16,°C
